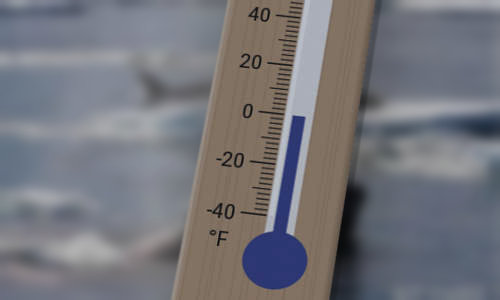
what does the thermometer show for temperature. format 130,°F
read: 0,°F
